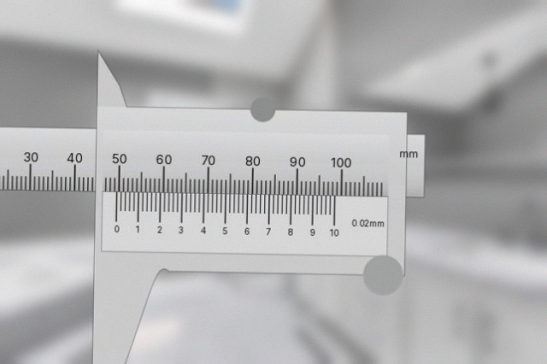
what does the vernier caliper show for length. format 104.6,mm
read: 49.5,mm
